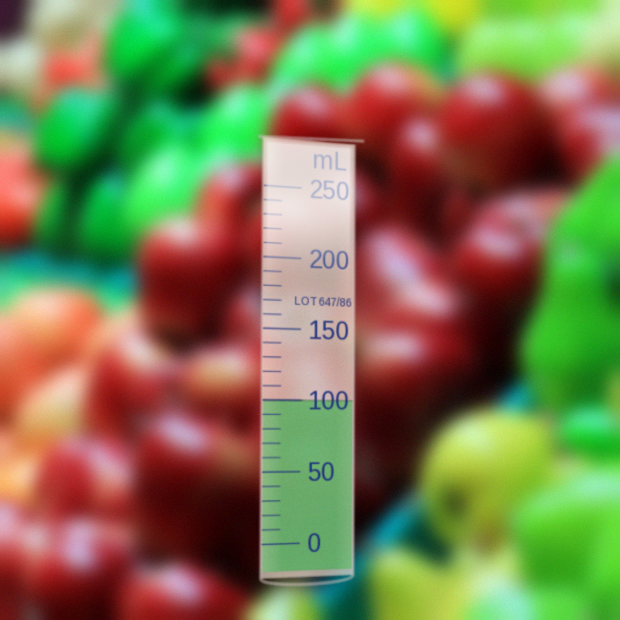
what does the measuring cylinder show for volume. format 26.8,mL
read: 100,mL
